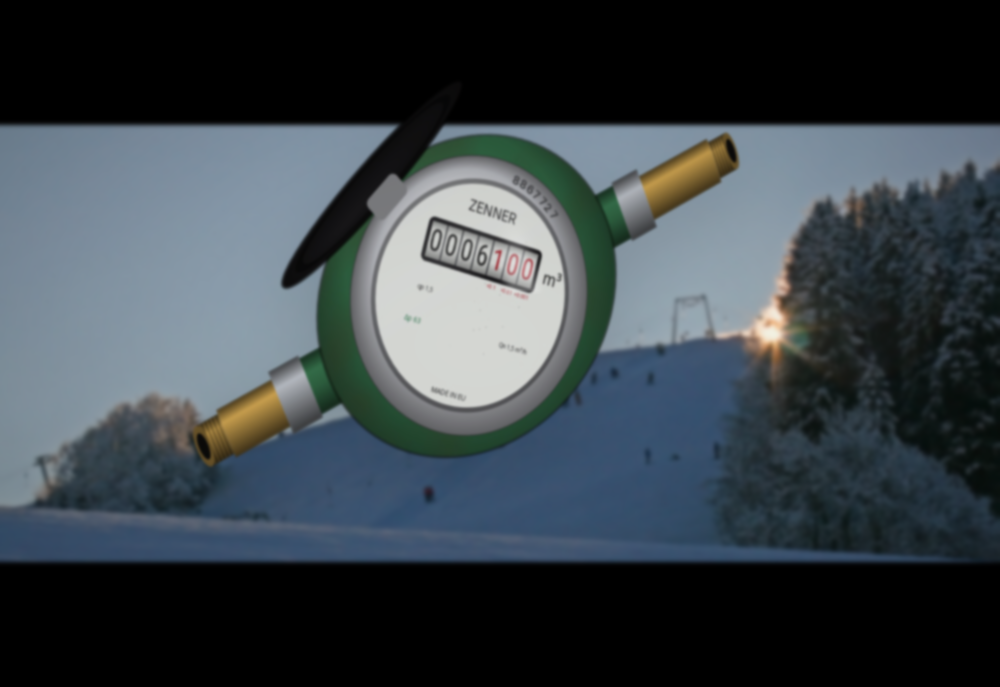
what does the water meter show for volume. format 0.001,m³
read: 6.100,m³
